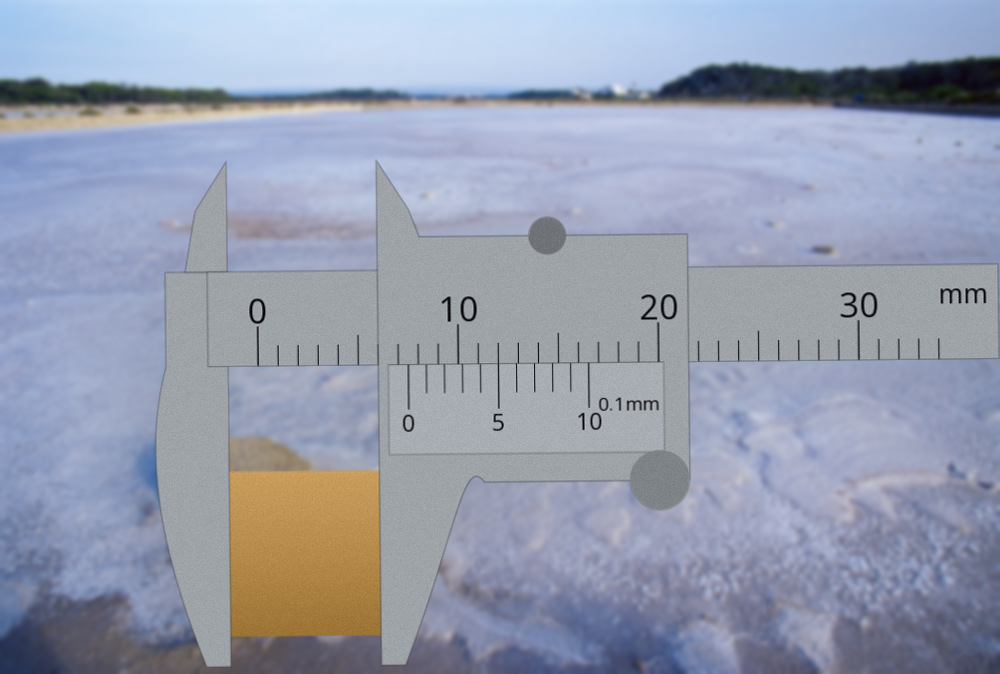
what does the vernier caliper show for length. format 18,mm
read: 7.5,mm
